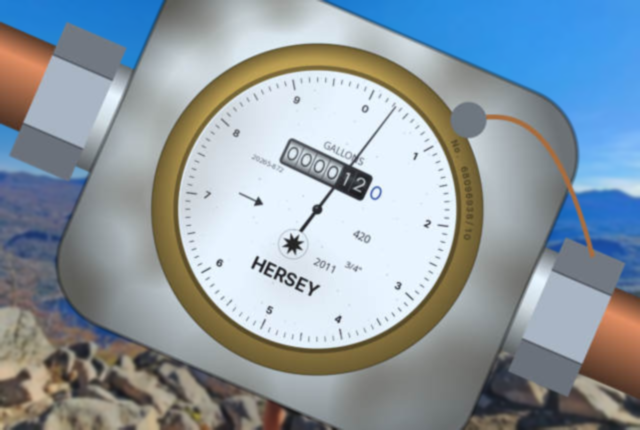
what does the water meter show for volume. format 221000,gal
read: 120.3,gal
